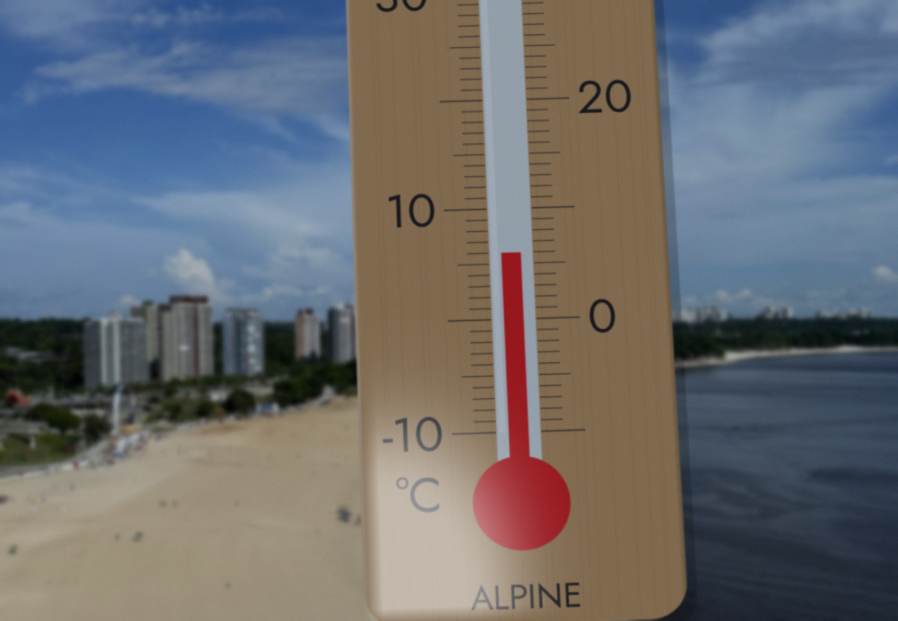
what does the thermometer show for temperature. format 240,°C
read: 6,°C
